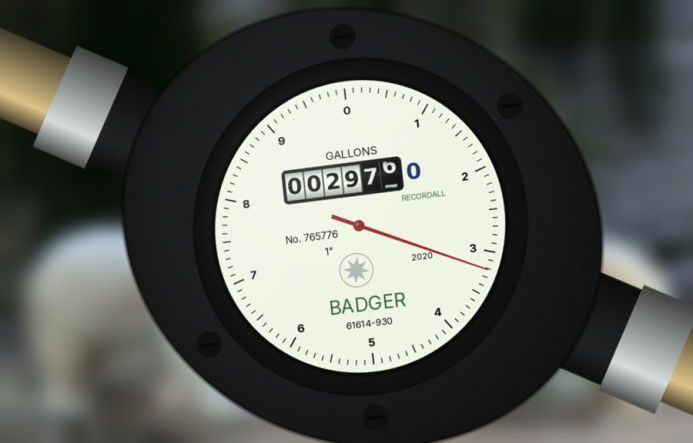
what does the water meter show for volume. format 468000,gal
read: 29763.2,gal
